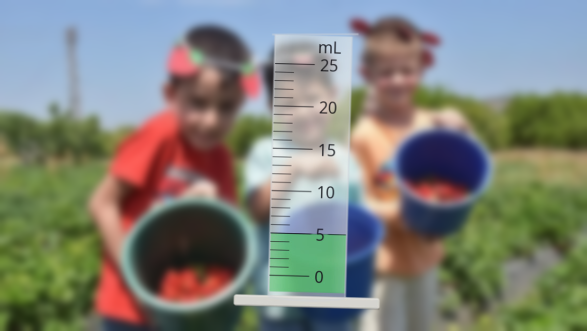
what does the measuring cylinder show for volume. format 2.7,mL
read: 5,mL
